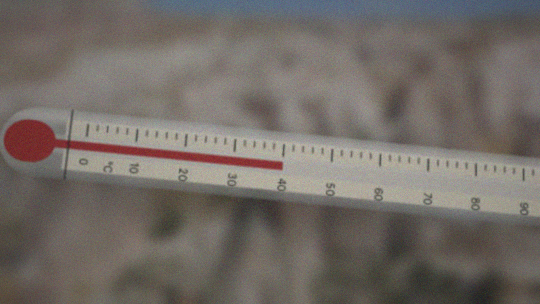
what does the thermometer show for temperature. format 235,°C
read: 40,°C
